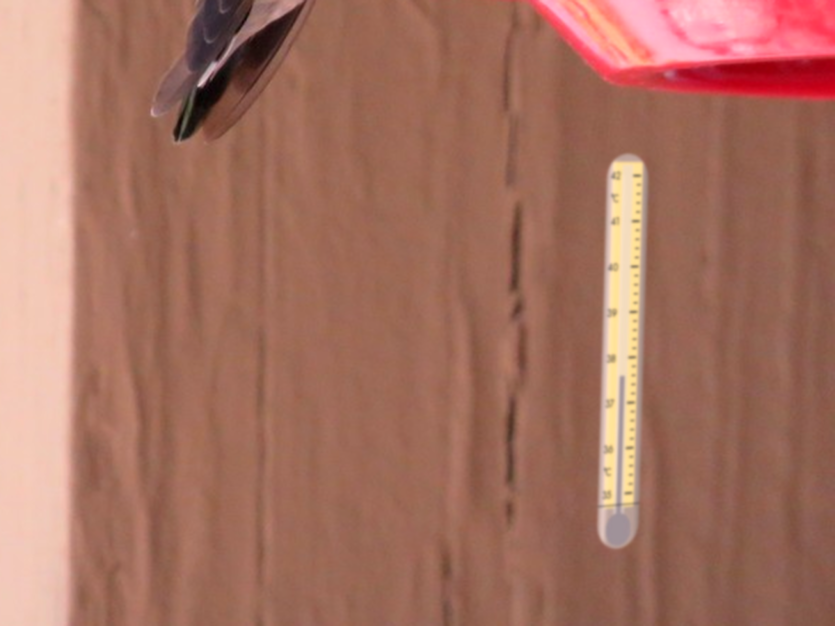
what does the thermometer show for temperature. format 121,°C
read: 37.6,°C
